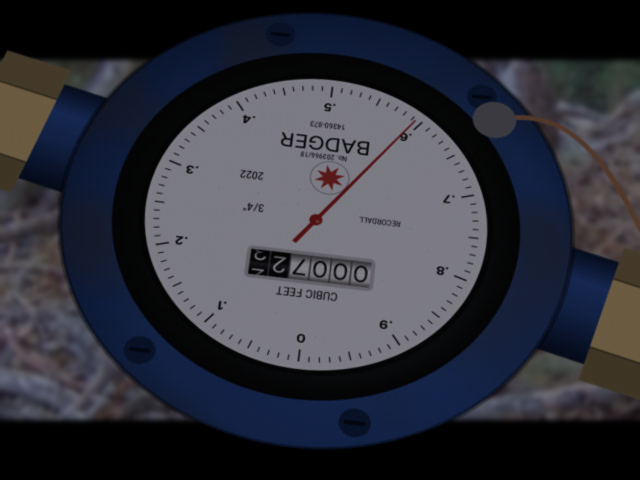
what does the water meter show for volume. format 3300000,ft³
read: 722.59,ft³
